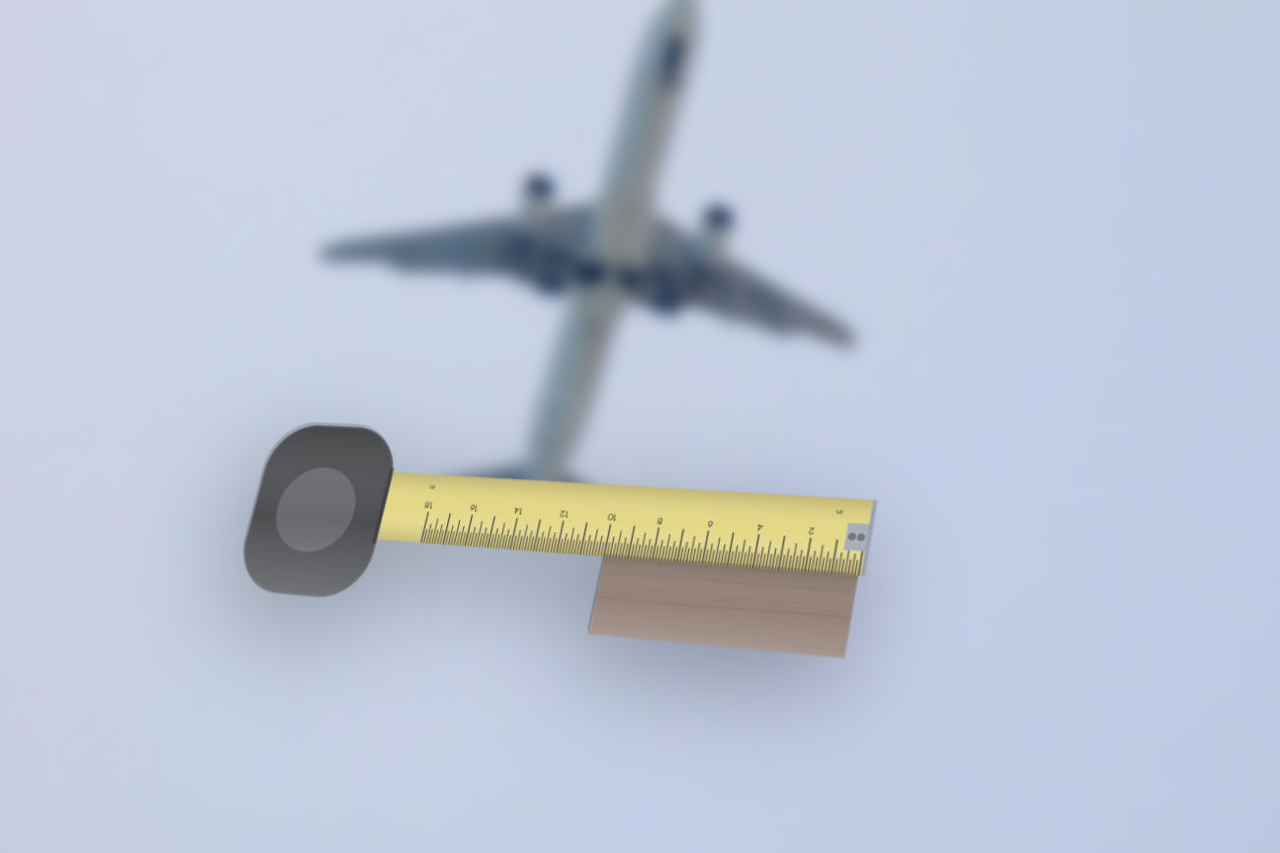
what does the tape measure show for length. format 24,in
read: 10,in
